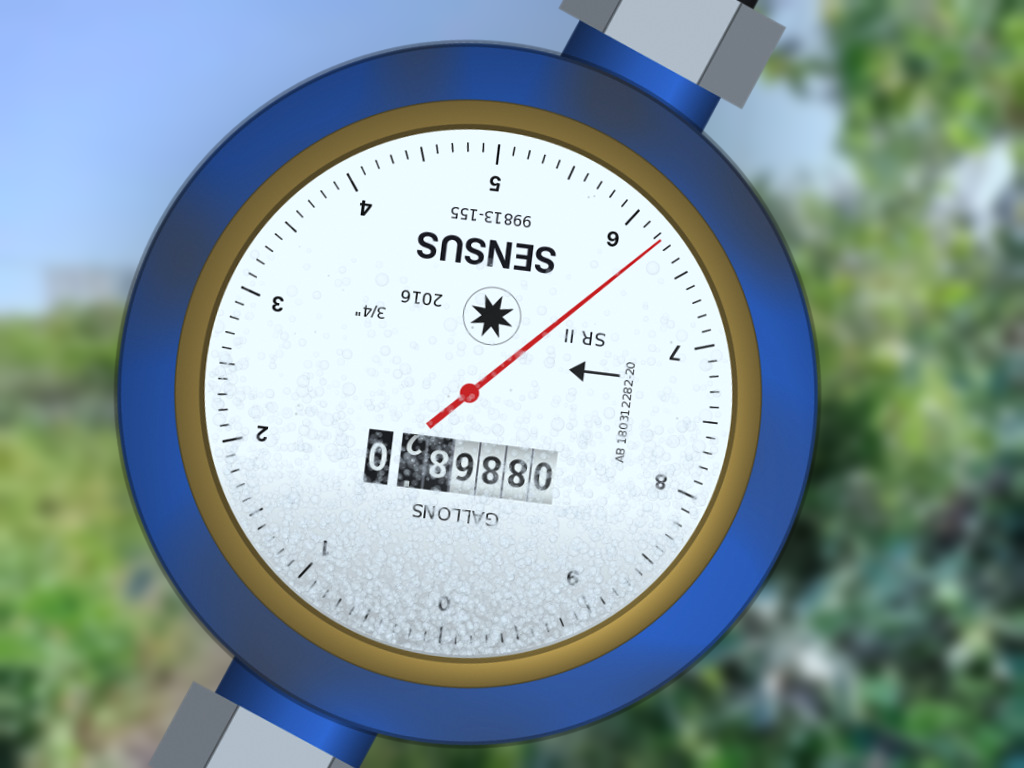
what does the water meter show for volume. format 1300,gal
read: 886816.2,gal
